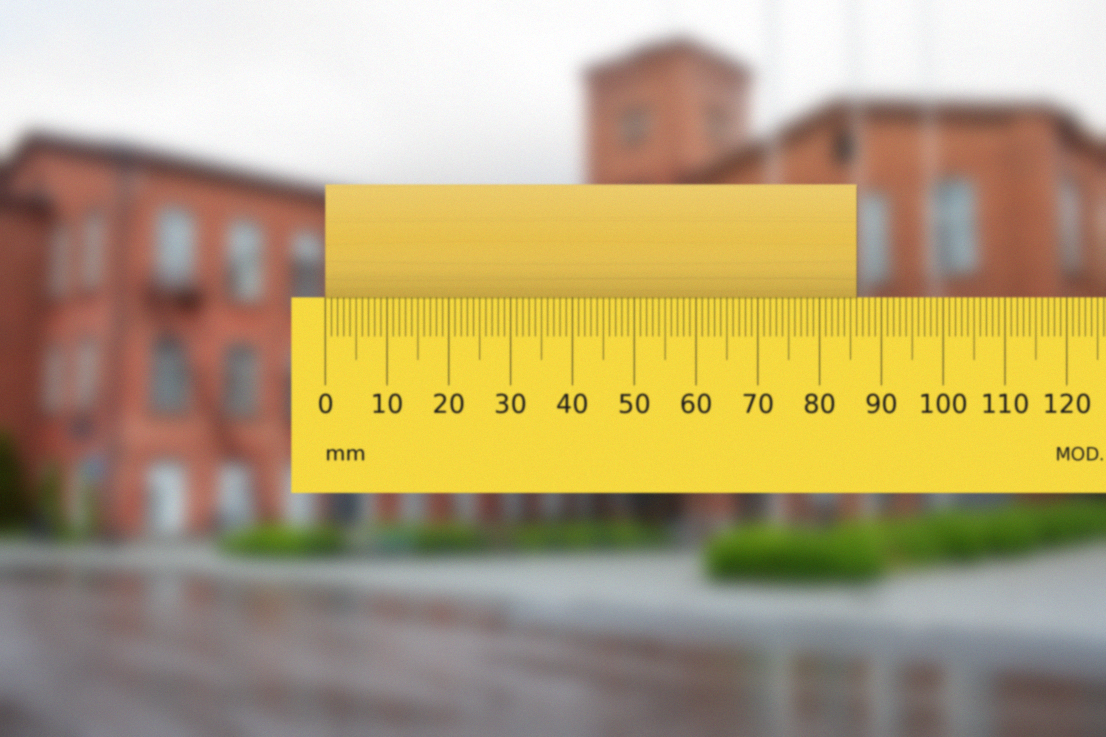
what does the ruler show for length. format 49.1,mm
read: 86,mm
